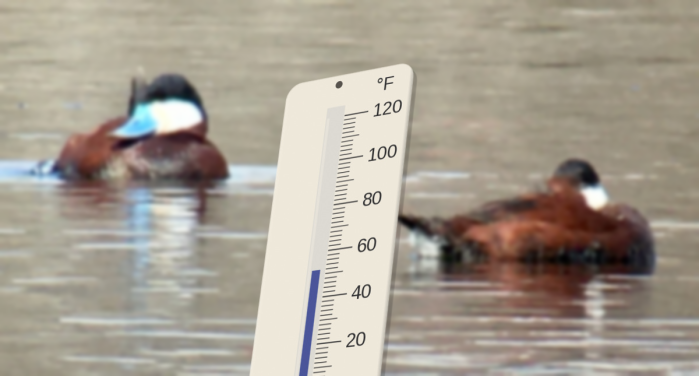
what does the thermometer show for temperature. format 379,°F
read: 52,°F
